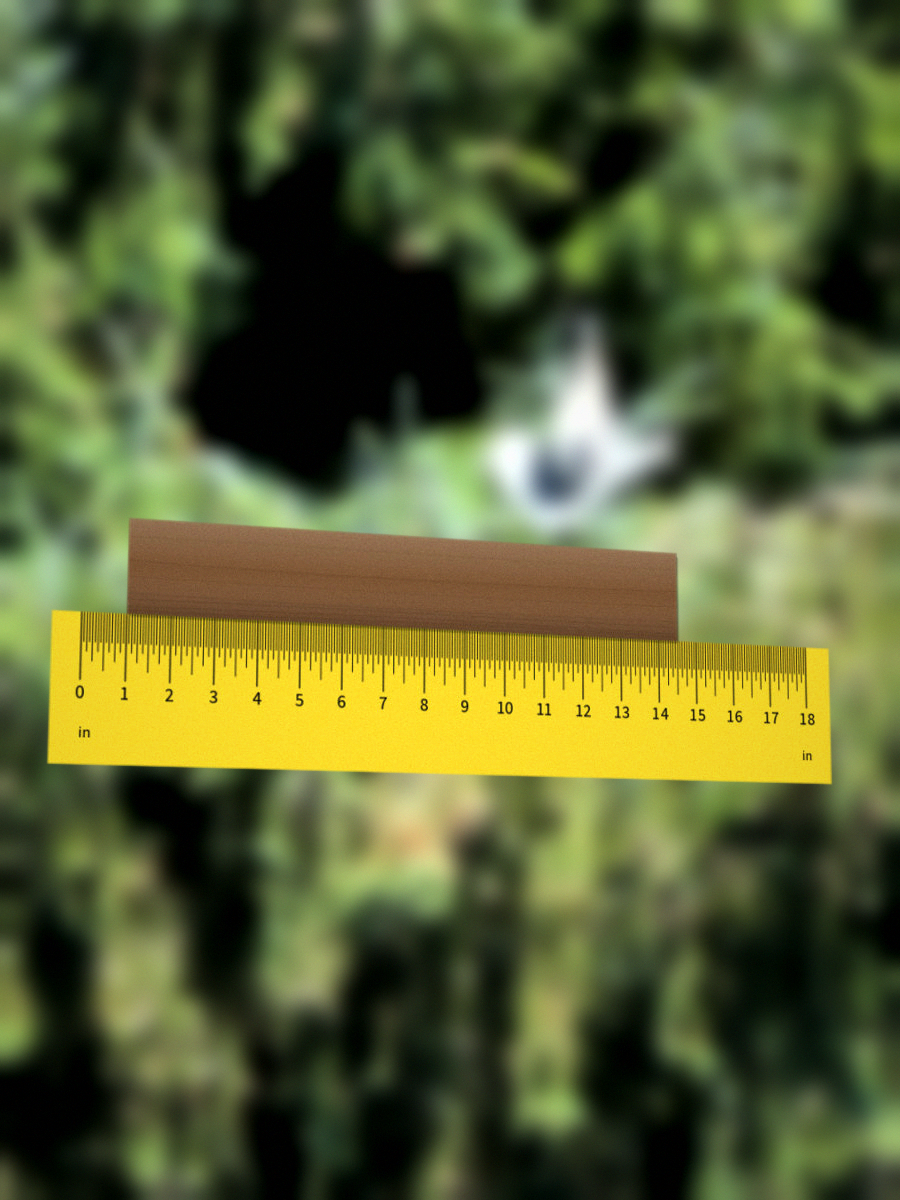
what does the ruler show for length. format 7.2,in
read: 13.5,in
